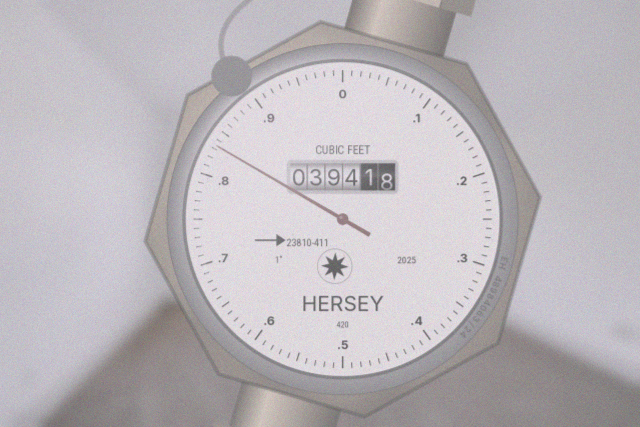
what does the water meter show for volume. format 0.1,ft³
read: 39417.83,ft³
